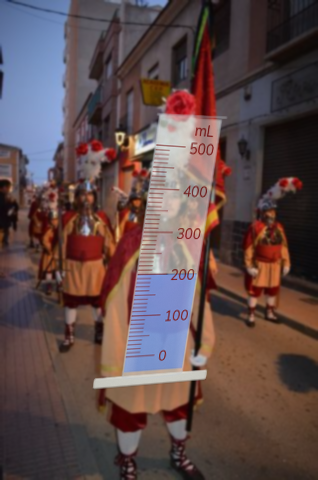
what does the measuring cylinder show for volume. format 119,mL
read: 200,mL
